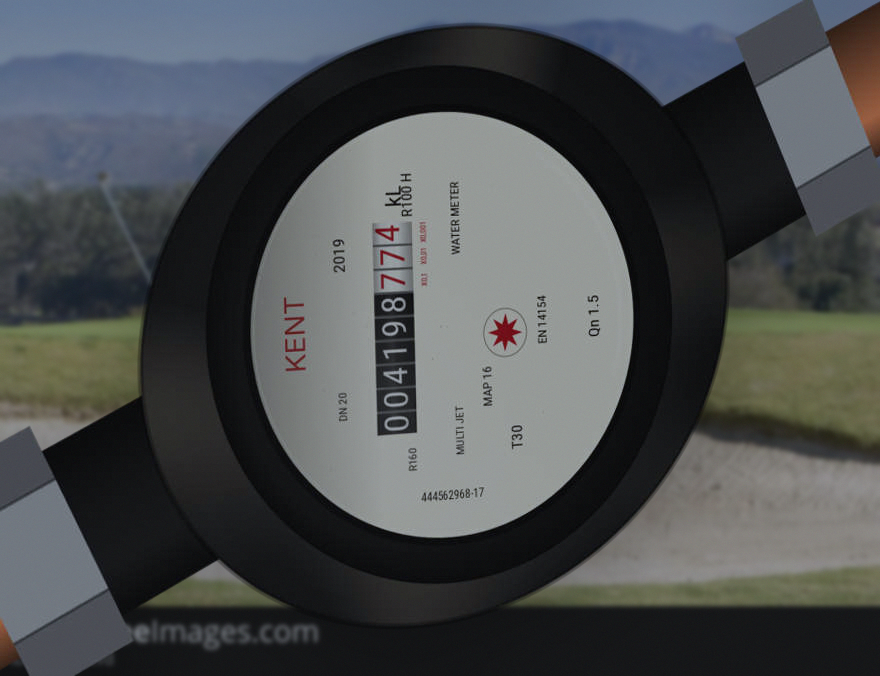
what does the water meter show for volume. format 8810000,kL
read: 4198.774,kL
